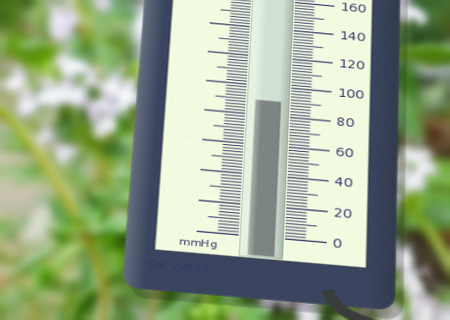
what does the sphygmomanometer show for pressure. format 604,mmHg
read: 90,mmHg
